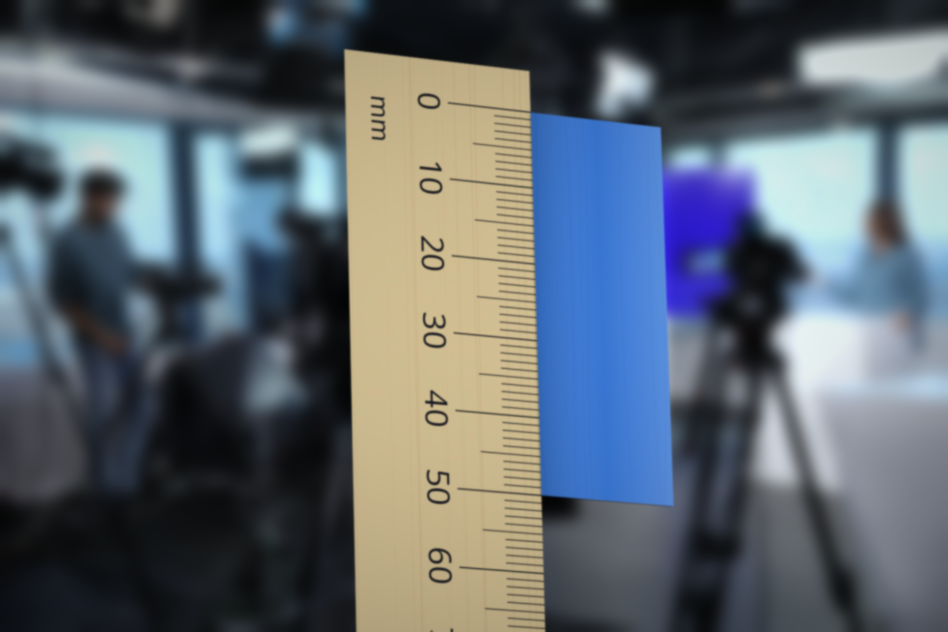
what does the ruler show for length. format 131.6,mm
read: 50,mm
